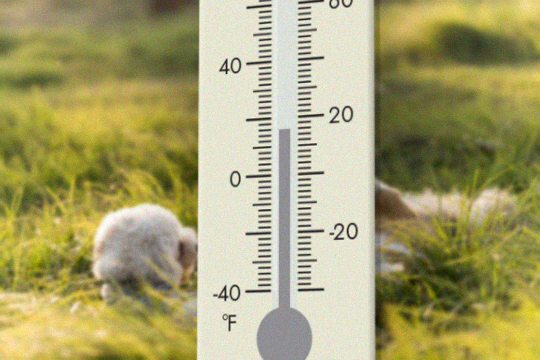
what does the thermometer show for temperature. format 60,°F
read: 16,°F
